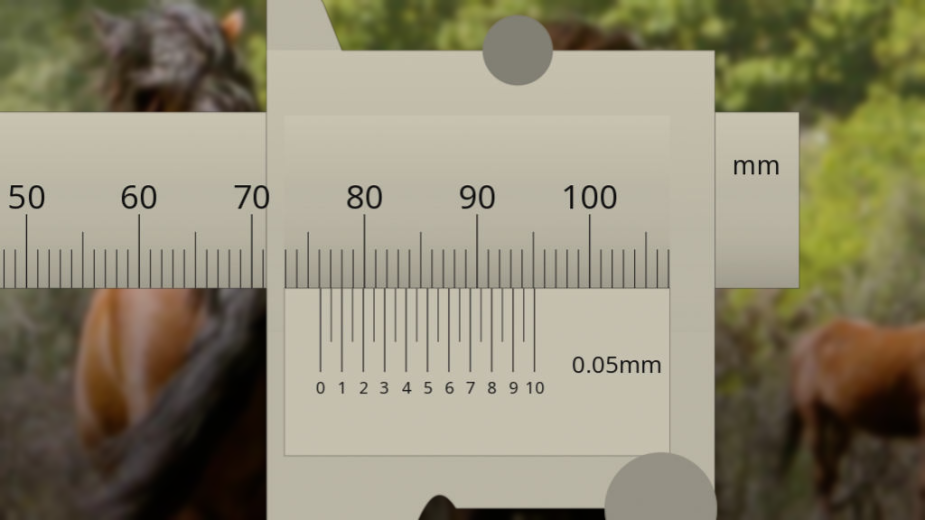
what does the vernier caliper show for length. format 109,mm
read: 76.1,mm
